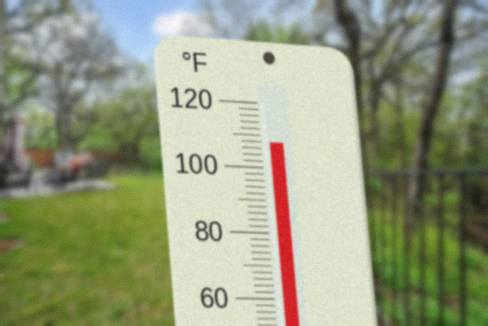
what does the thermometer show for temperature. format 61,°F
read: 108,°F
